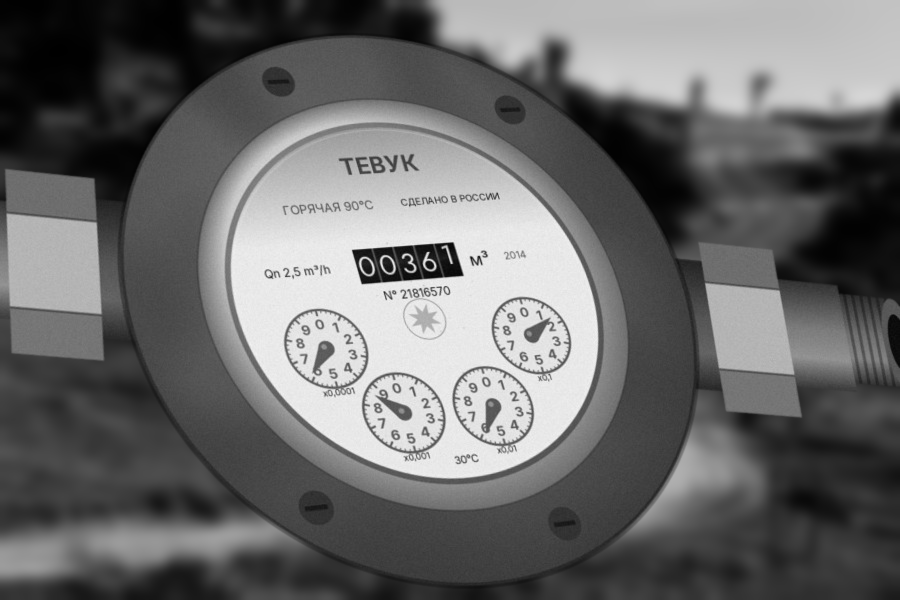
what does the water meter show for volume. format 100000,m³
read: 361.1586,m³
